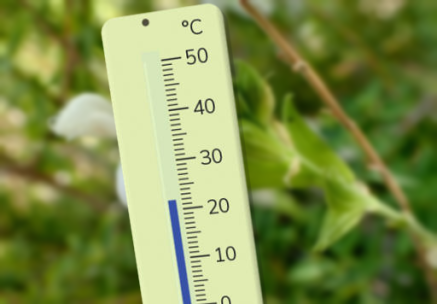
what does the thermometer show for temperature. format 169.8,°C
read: 22,°C
